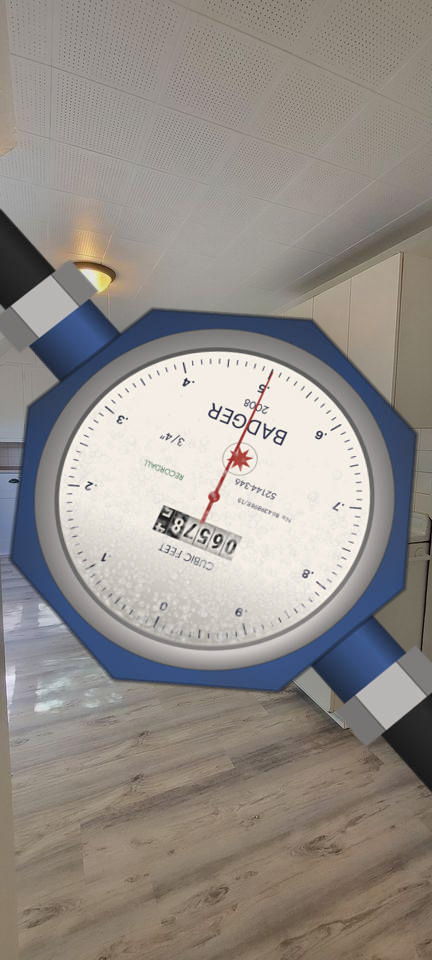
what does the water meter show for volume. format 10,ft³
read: 65784.50,ft³
